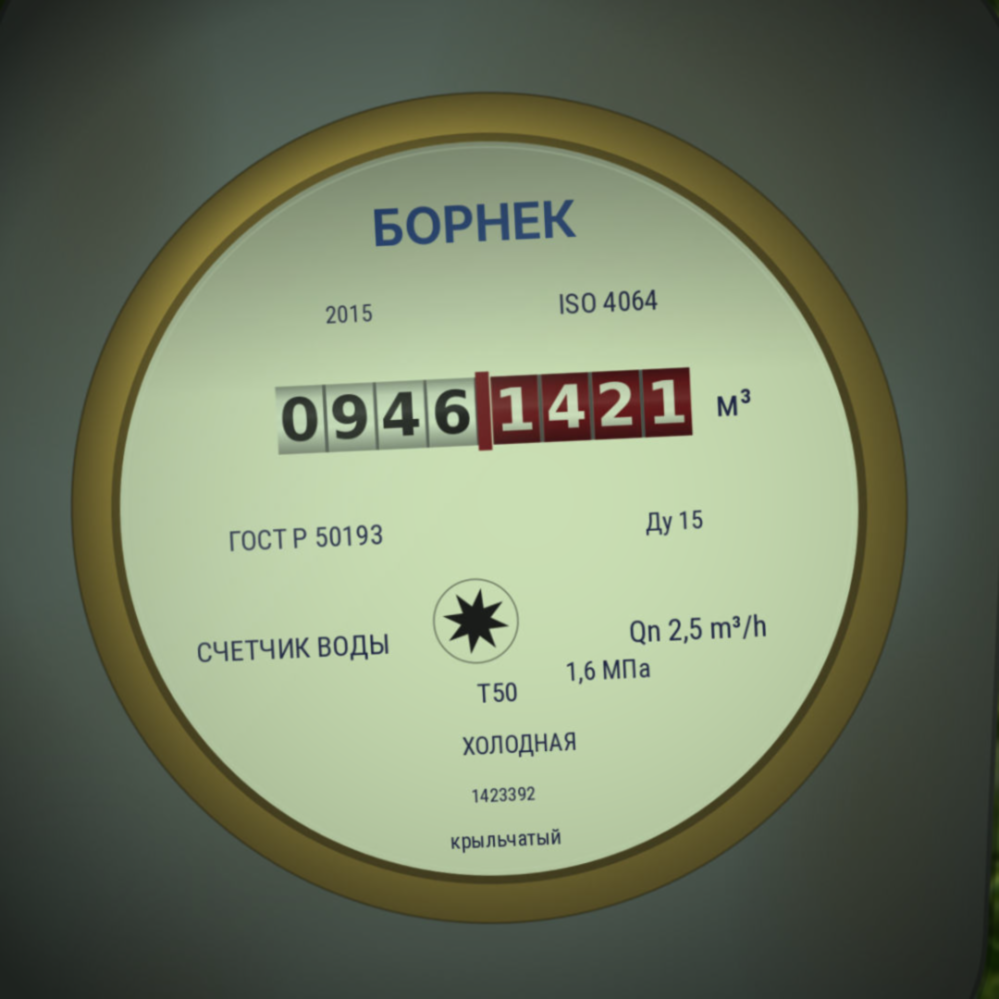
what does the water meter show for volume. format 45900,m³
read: 946.1421,m³
